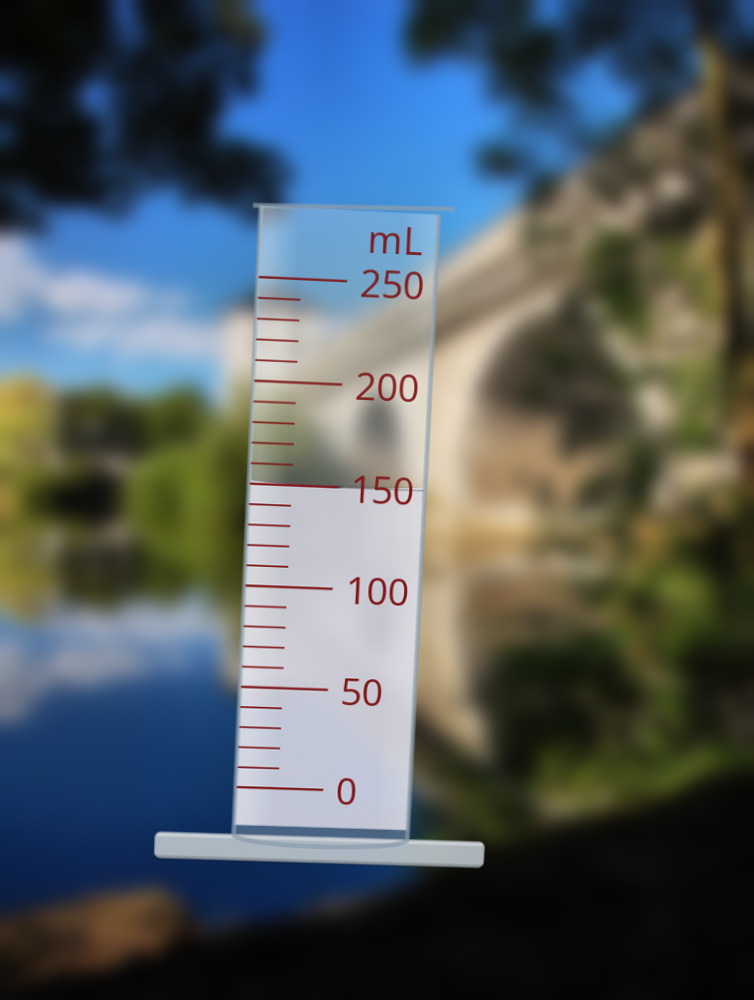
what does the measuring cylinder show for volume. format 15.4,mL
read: 150,mL
